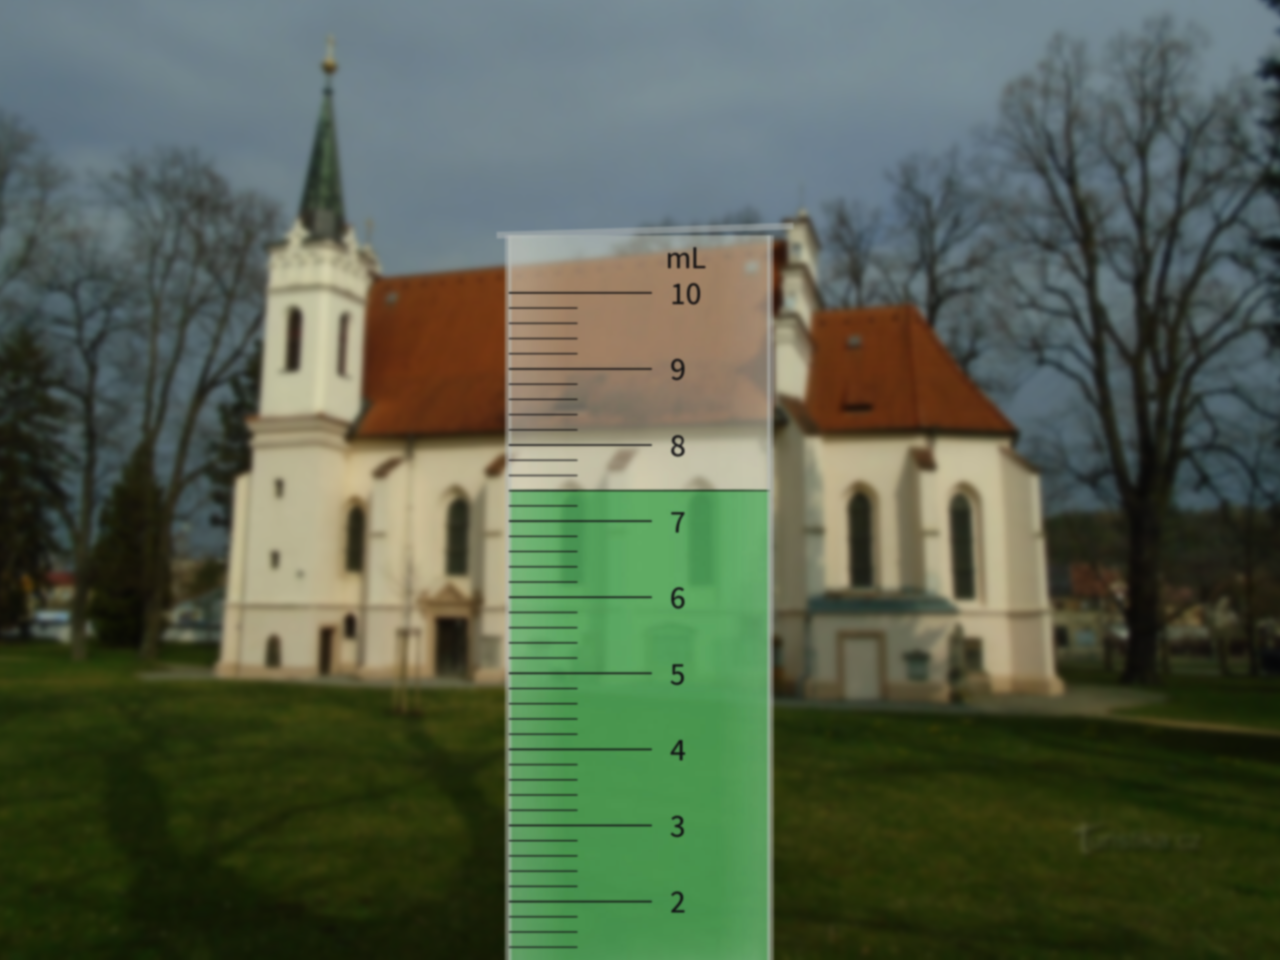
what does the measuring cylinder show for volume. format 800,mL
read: 7.4,mL
